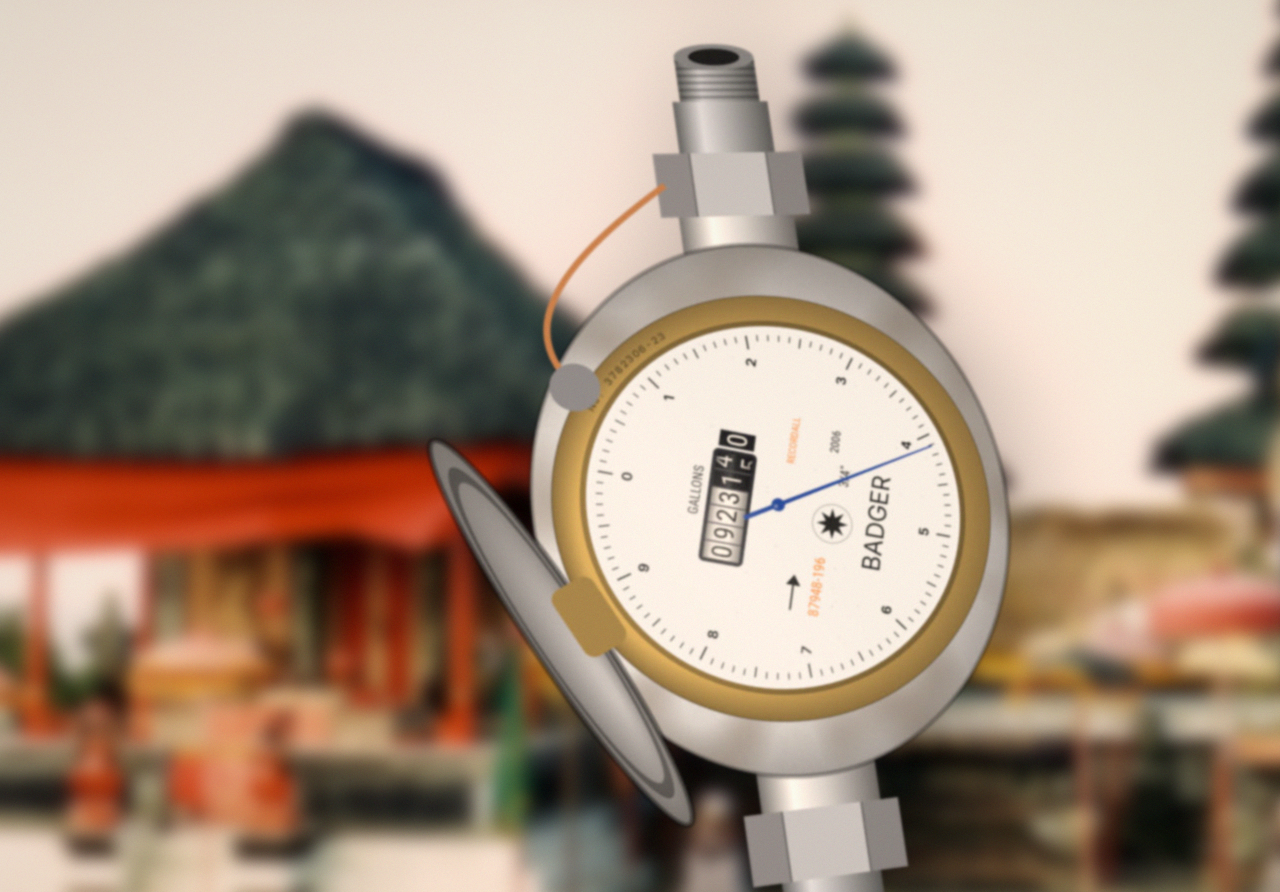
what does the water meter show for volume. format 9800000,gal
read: 923144.1,gal
